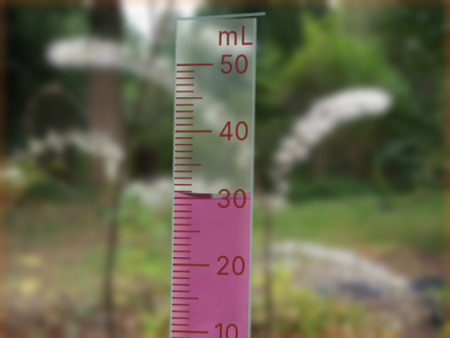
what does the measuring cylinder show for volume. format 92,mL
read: 30,mL
